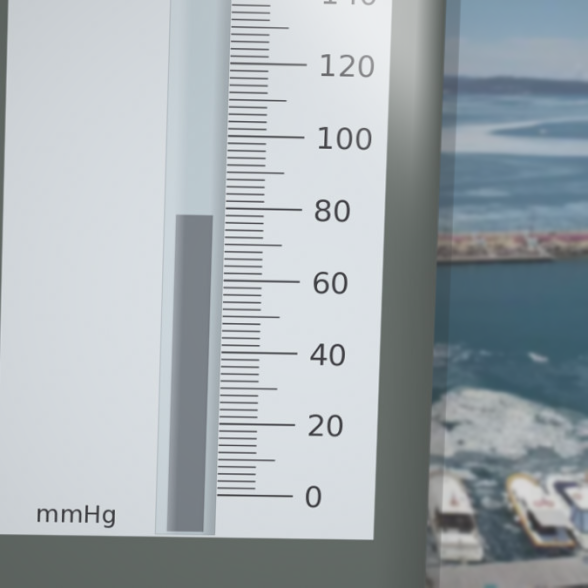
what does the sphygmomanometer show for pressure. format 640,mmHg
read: 78,mmHg
